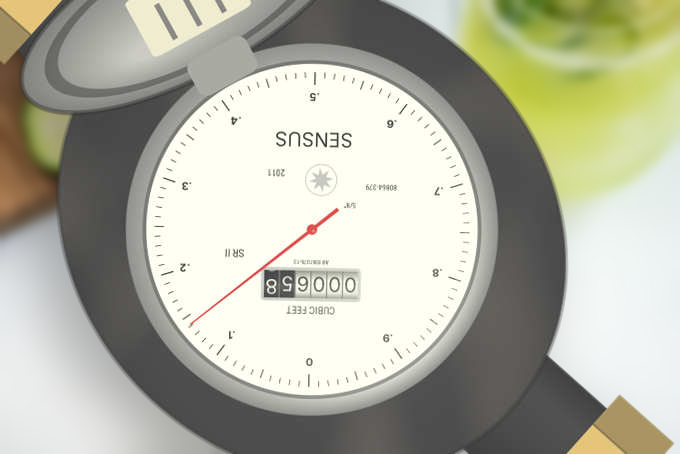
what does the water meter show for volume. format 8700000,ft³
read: 658.14,ft³
